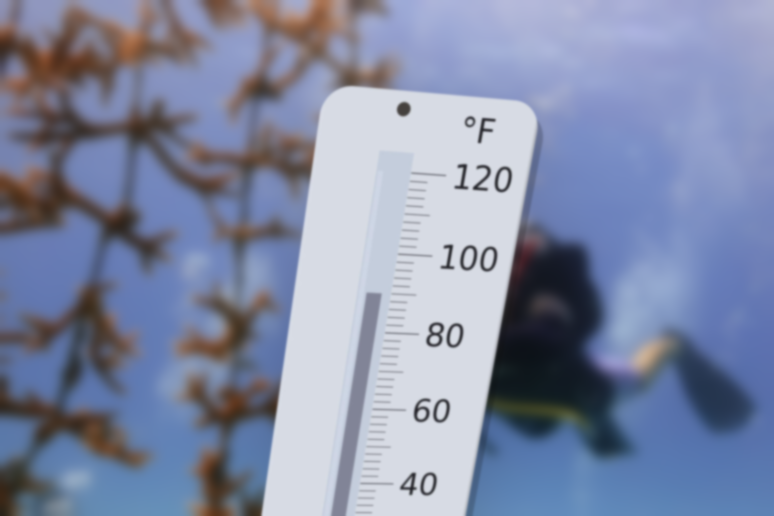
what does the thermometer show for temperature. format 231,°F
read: 90,°F
